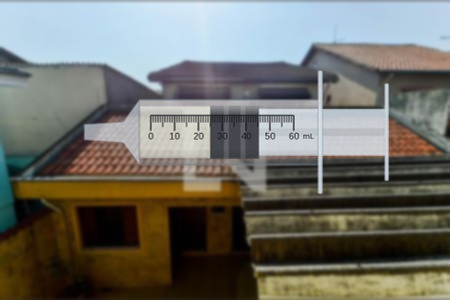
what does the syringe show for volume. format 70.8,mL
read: 25,mL
